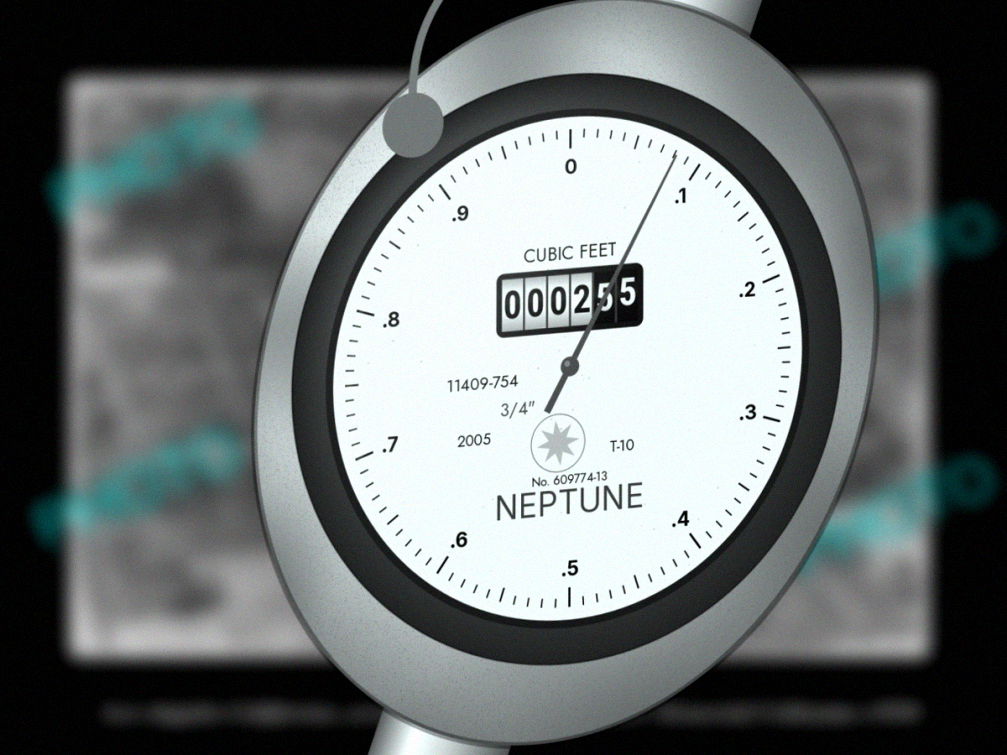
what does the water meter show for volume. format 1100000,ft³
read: 255.08,ft³
